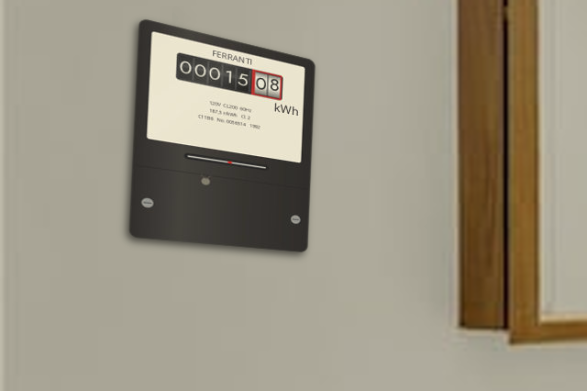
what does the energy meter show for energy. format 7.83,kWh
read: 15.08,kWh
